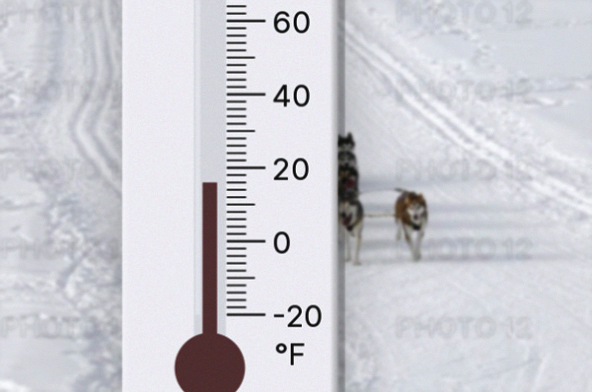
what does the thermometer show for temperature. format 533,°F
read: 16,°F
